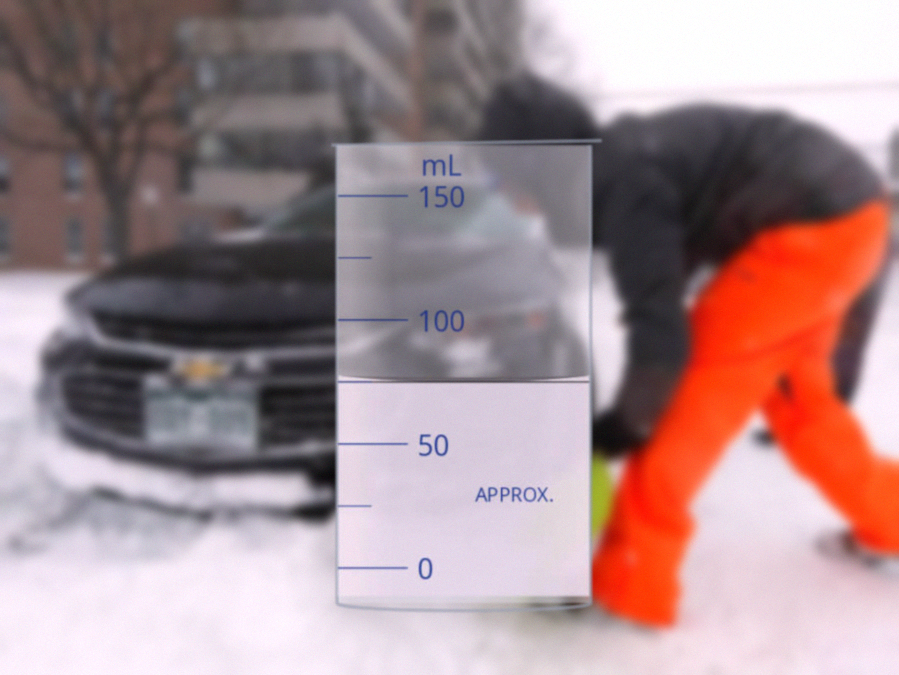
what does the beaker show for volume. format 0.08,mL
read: 75,mL
